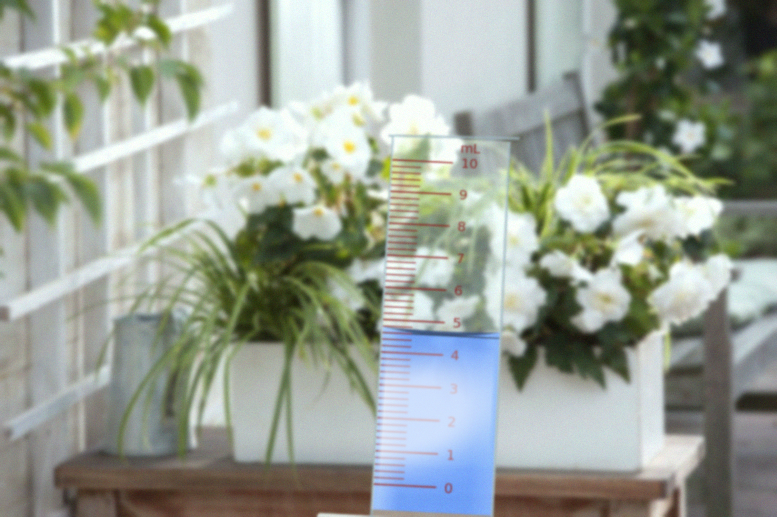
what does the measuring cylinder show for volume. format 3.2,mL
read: 4.6,mL
